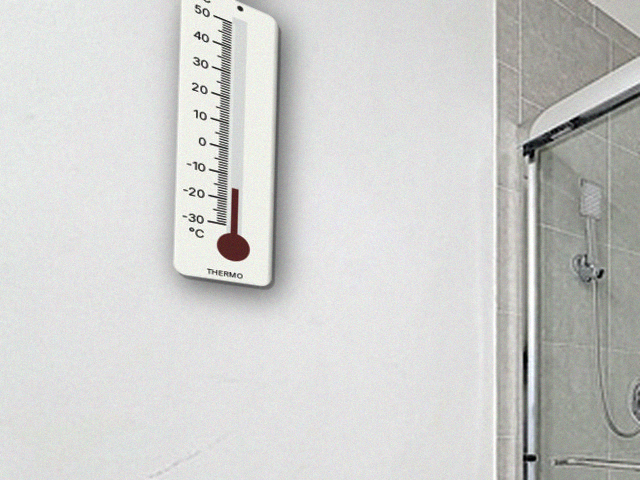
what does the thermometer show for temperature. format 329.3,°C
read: -15,°C
